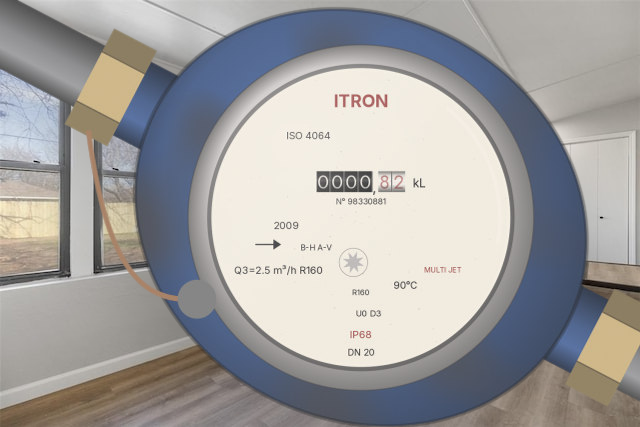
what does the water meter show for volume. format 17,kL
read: 0.82,kL
